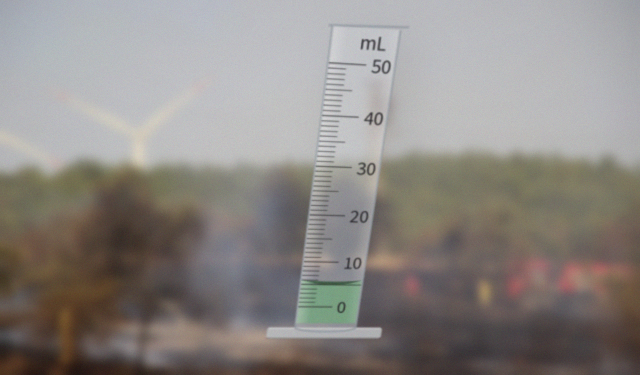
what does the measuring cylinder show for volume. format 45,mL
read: 5,mL
